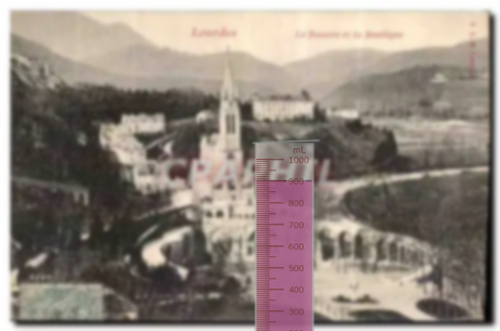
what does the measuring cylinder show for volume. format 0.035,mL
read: 900,mL
